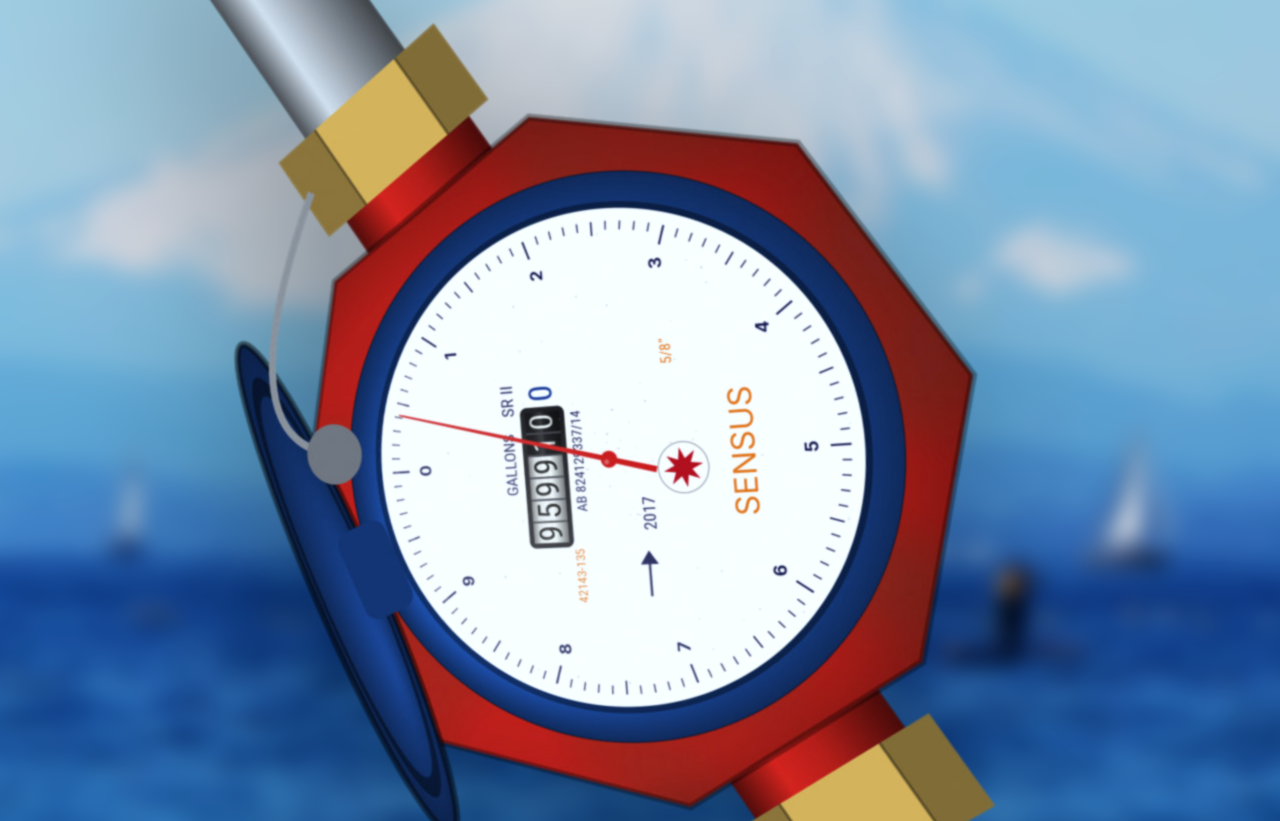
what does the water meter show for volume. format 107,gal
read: 9599100.4,gal
